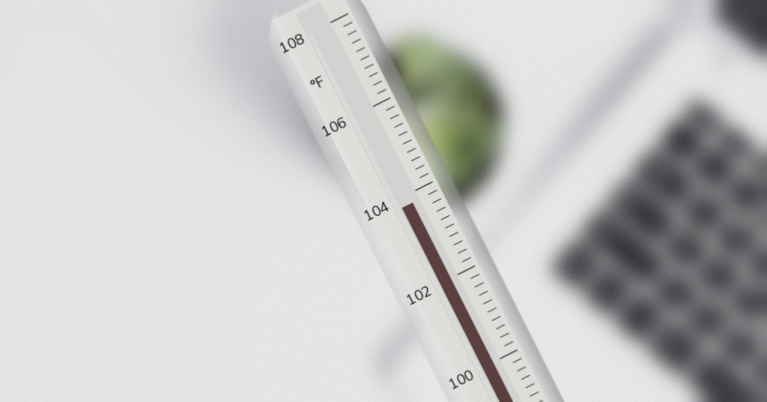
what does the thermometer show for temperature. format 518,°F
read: 103.8,°F
